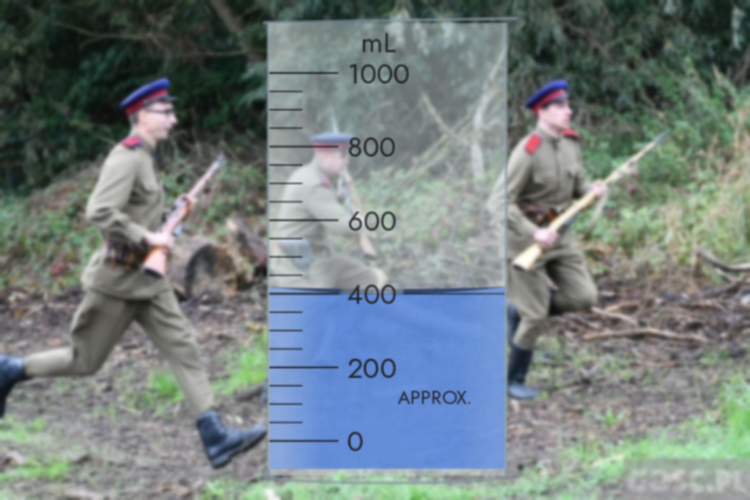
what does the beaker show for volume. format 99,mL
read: 400,mL
